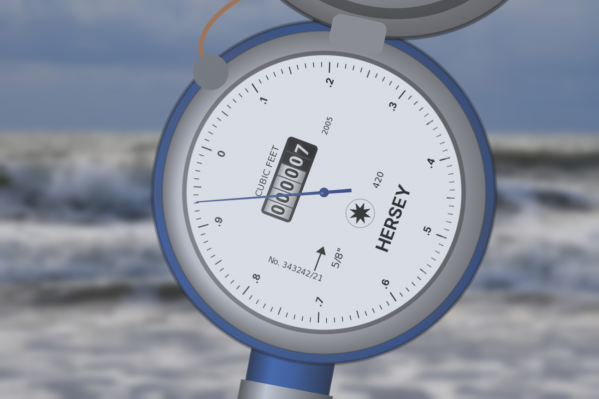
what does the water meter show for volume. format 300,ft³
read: 6.93,ft³
